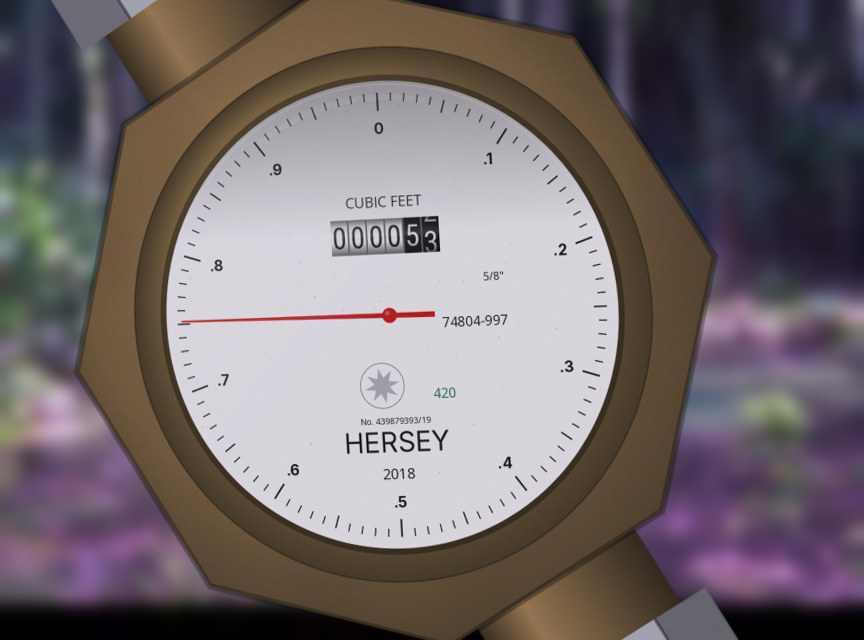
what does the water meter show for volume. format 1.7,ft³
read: 52.75,ft³
